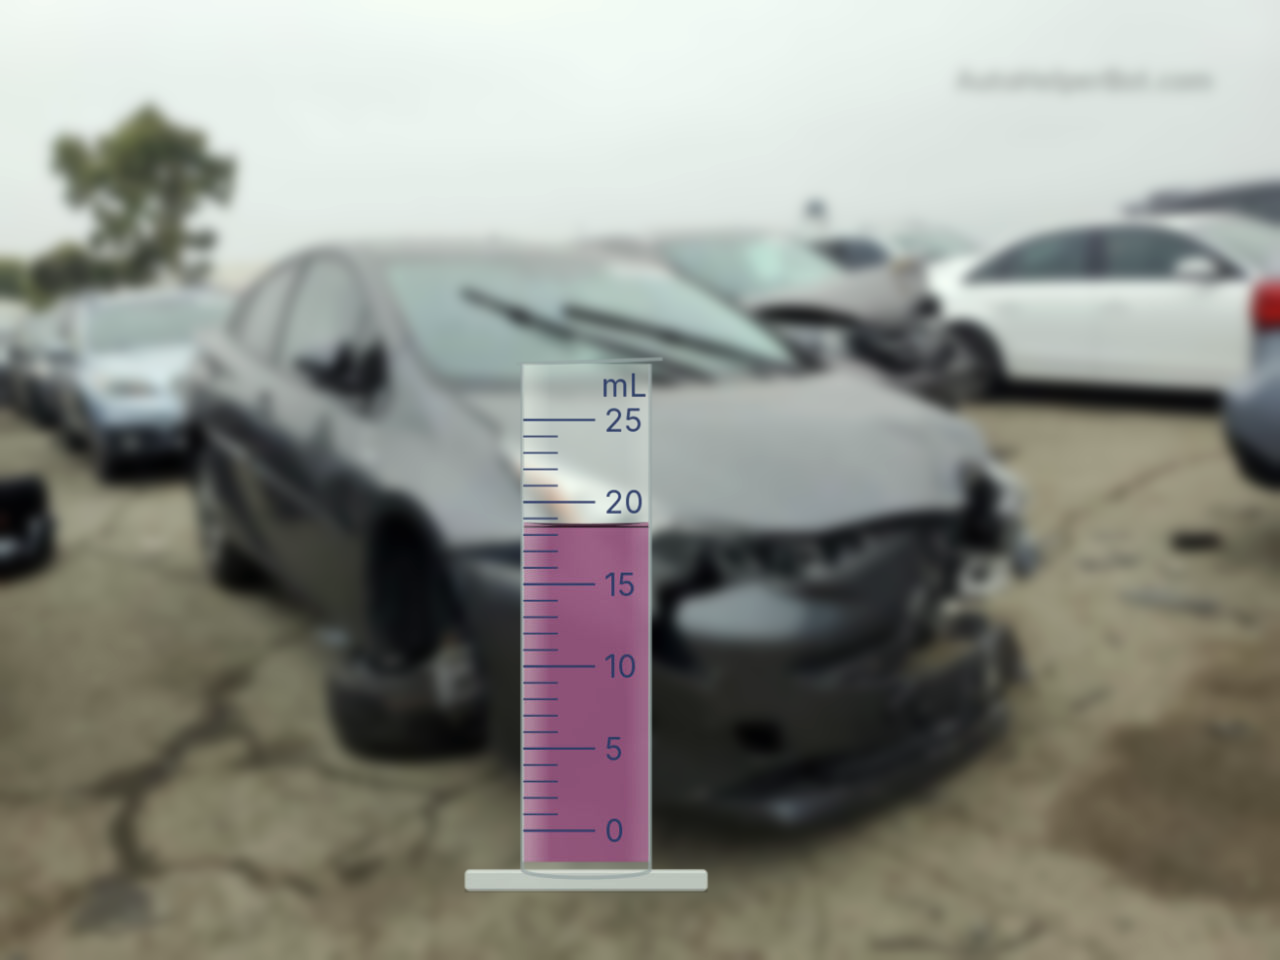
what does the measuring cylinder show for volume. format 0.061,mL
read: 18.5,mL
